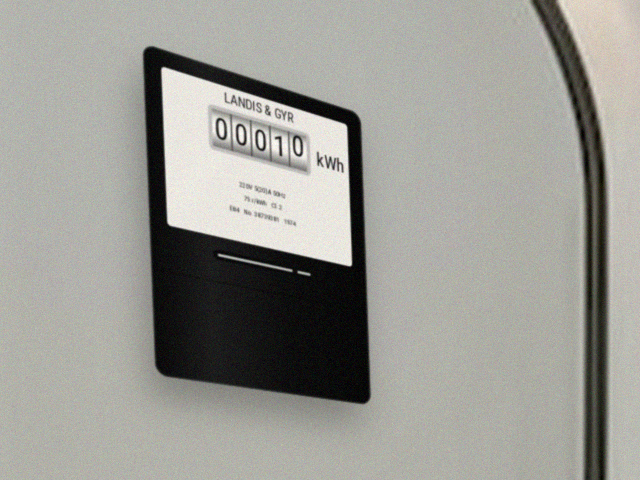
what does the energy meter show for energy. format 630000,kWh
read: 10,kWh
